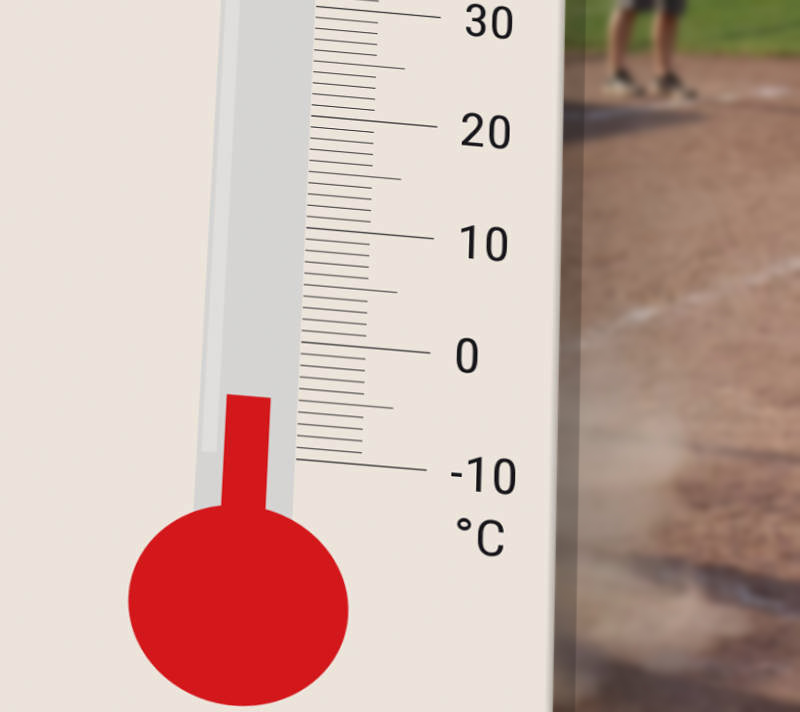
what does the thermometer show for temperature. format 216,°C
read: -5,°C
